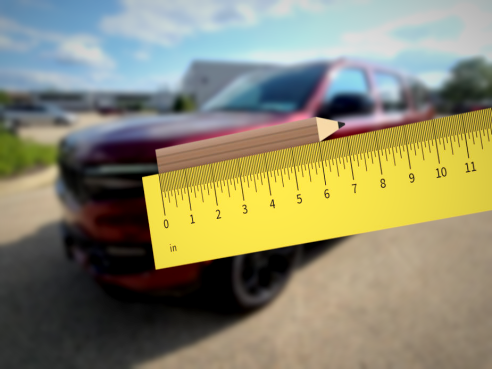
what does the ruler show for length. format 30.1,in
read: 7,in
